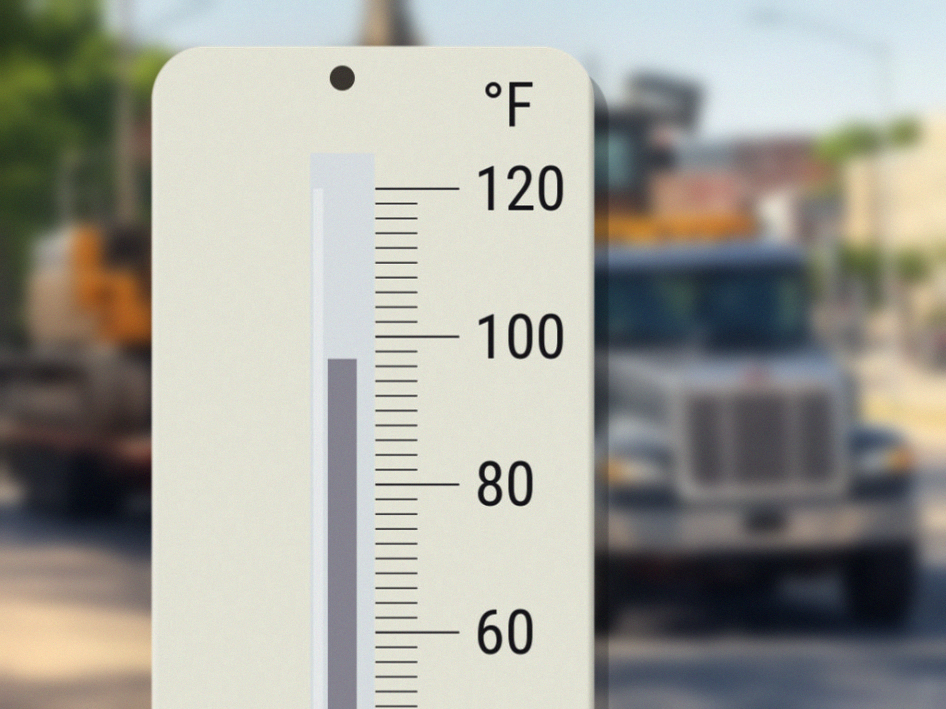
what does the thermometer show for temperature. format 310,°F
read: 97,°F
